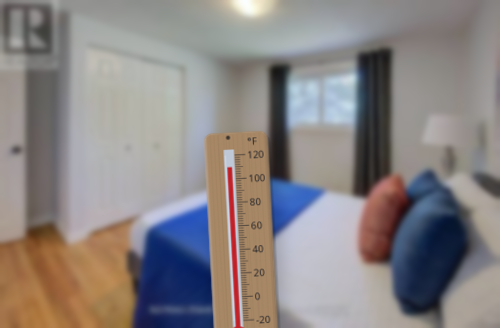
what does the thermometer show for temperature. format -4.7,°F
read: 110,°F
